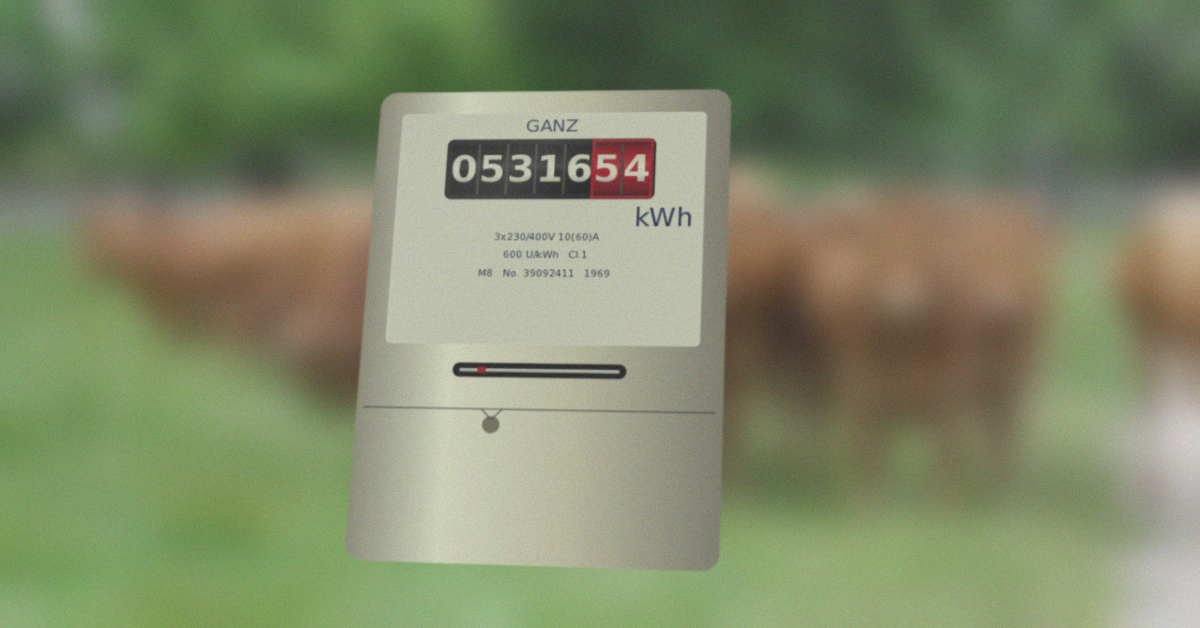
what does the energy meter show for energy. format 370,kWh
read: 5316.54,kWh
